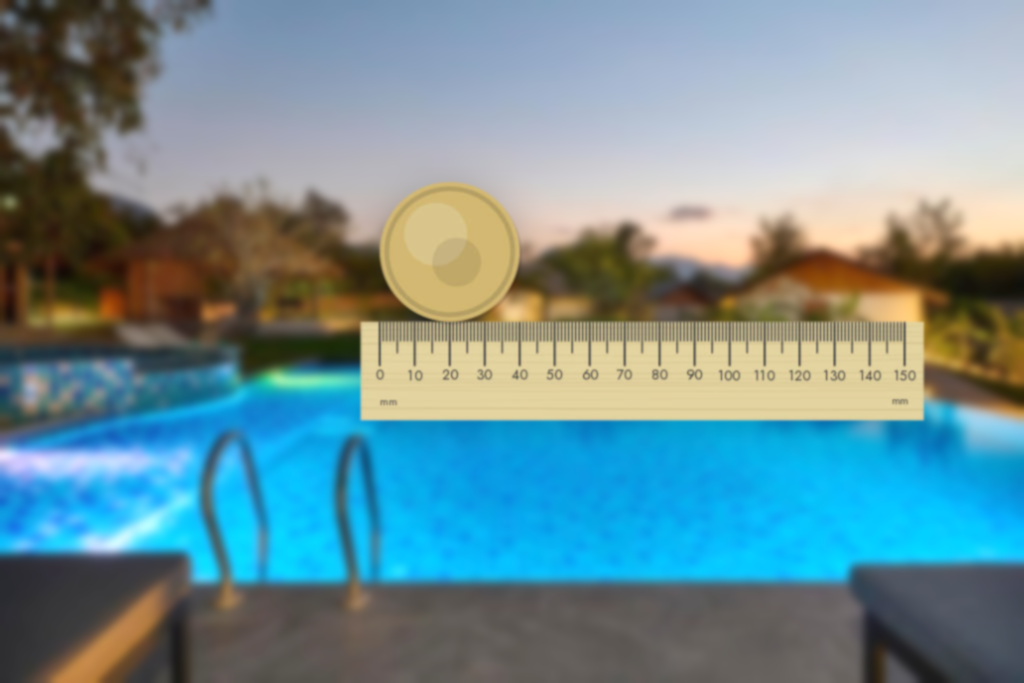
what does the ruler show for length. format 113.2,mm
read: 40,mm
